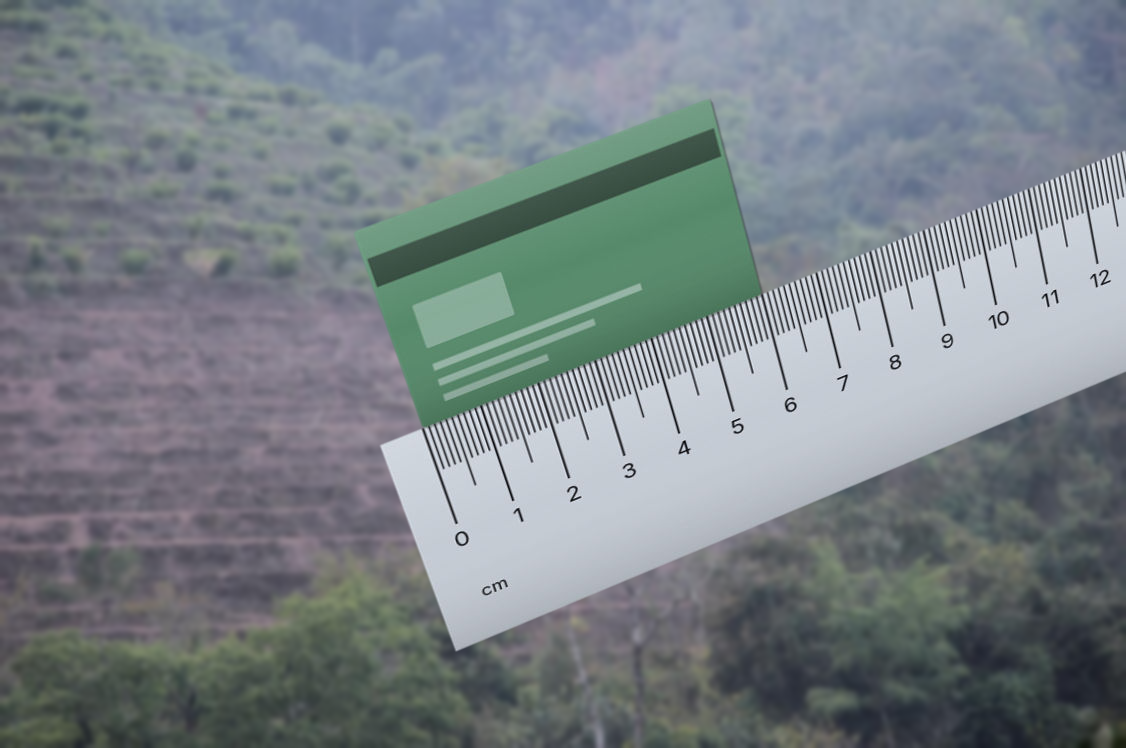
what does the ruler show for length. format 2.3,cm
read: 6,cm
